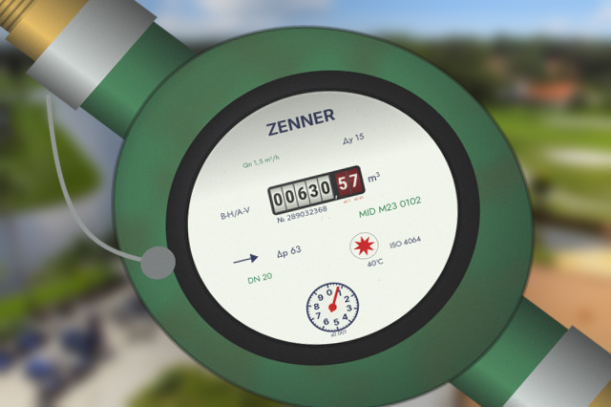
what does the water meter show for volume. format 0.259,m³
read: 630.570,m³
